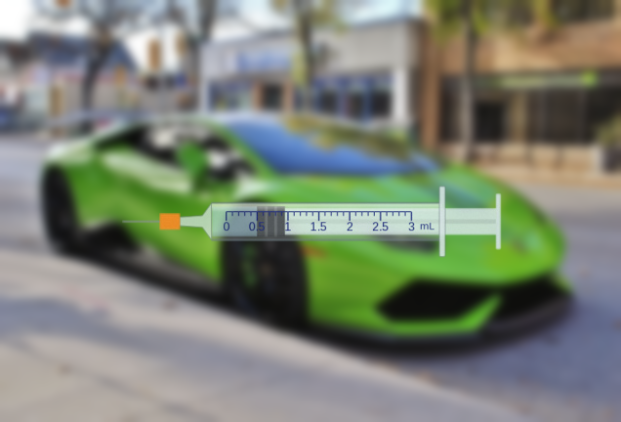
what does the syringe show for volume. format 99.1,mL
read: 0.5,mL
